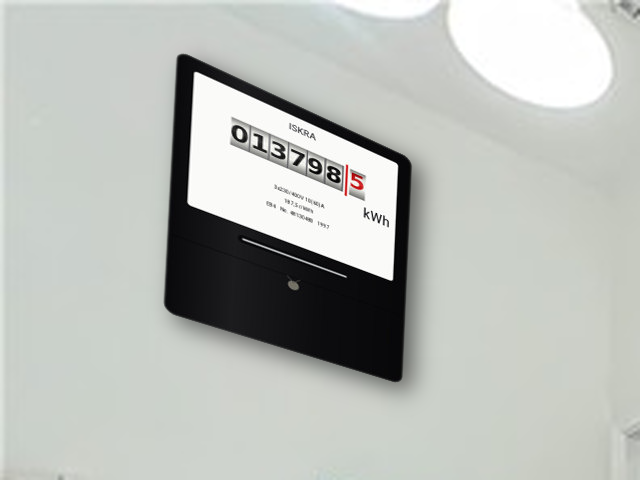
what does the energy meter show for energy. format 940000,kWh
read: 13798.5,kWh
